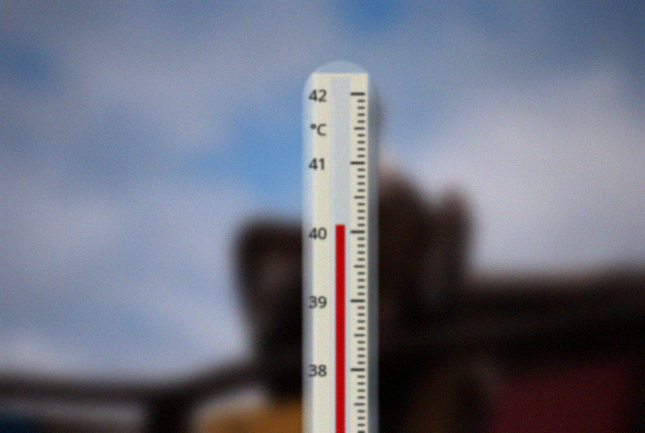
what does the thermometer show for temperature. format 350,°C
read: 40.1,°C
